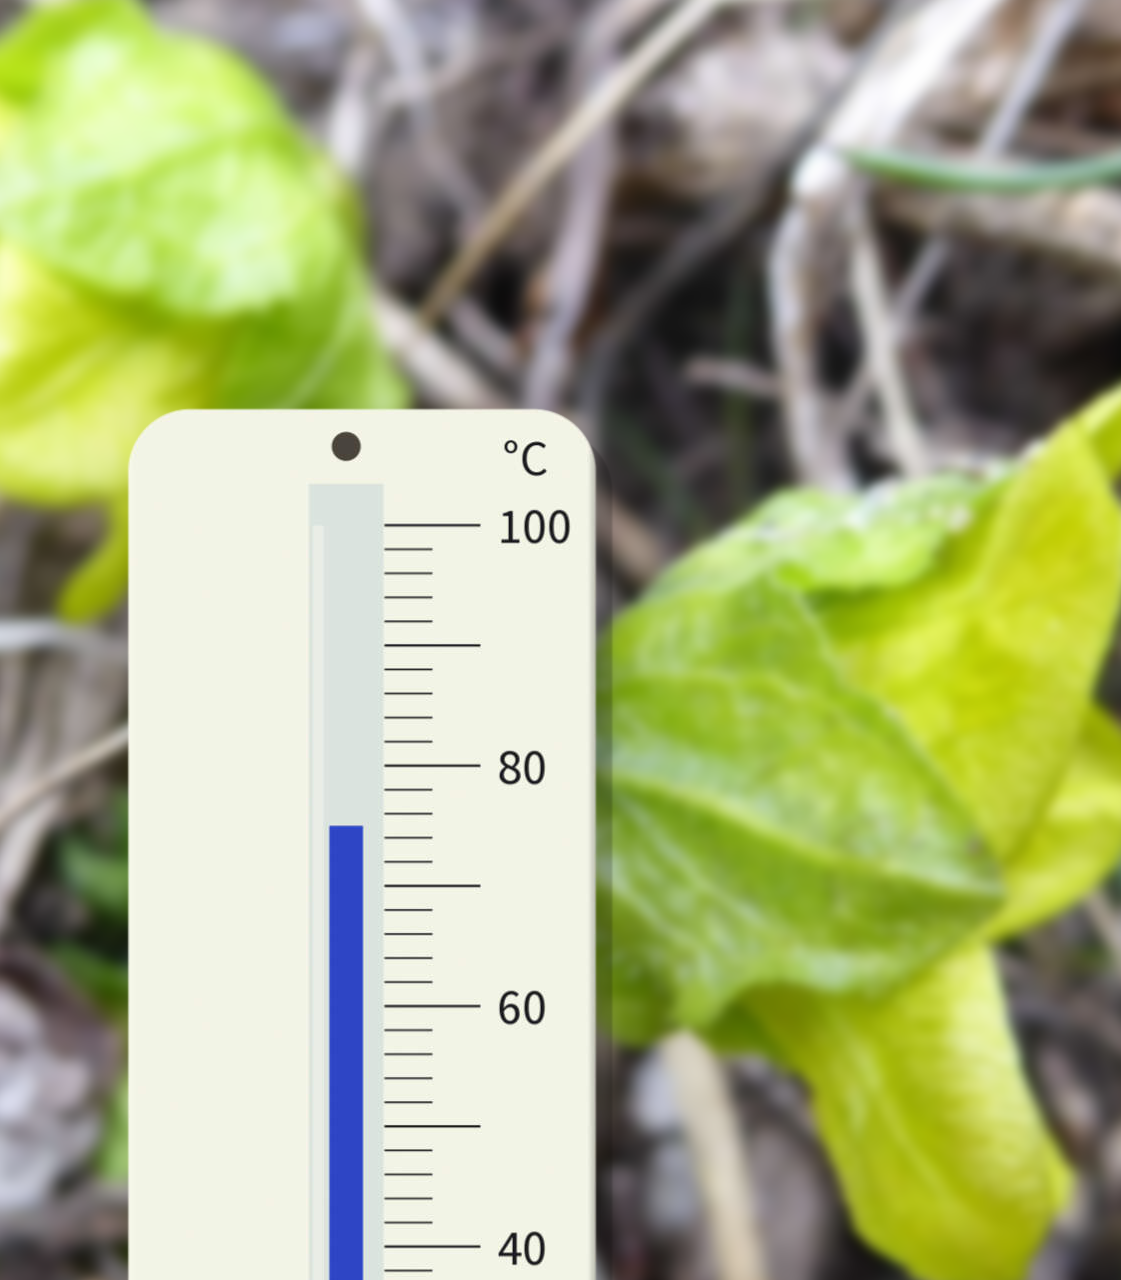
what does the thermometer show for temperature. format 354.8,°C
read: 75,°C
